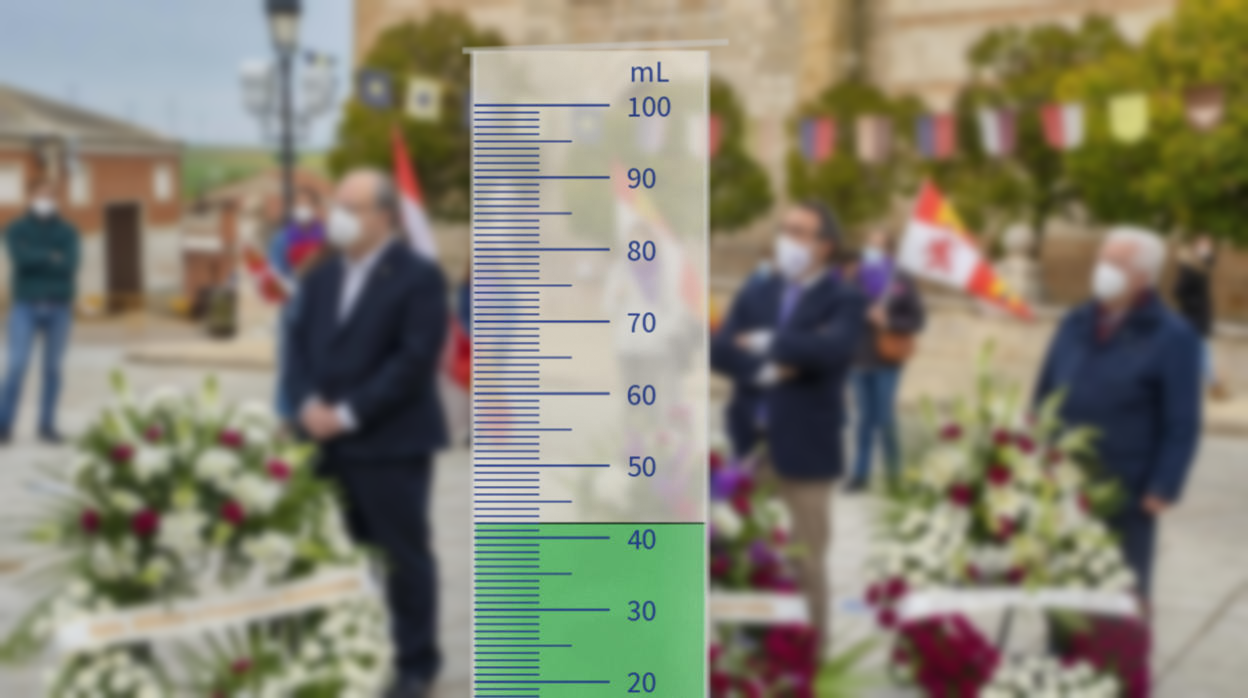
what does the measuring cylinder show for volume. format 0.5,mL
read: 42,mL
